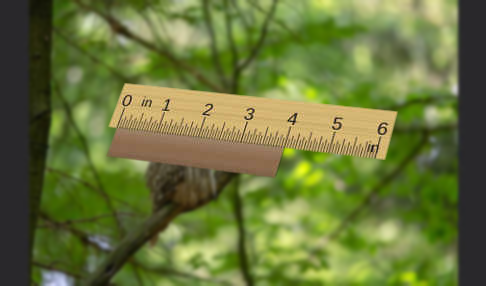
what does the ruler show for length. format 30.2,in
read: 4,in
